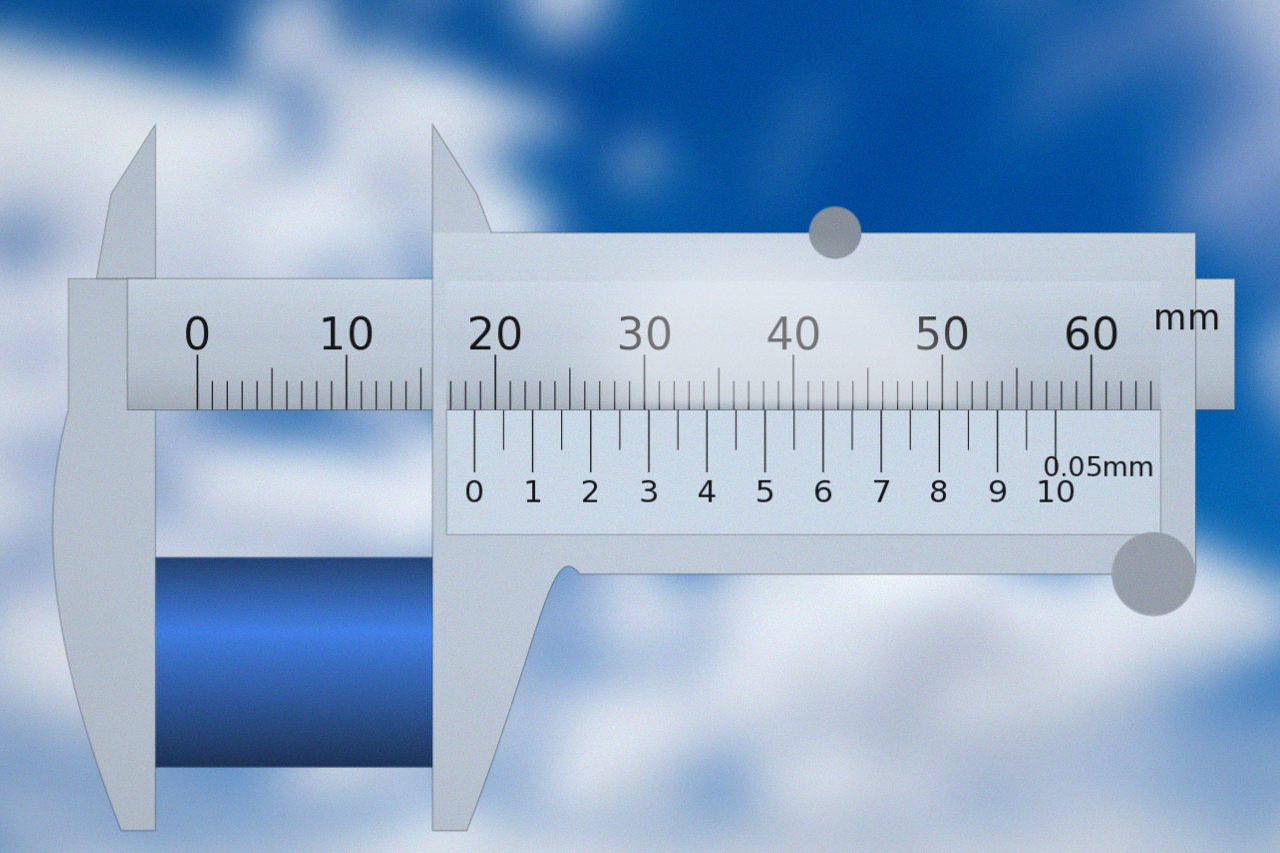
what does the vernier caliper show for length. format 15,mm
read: 18.6,mm
